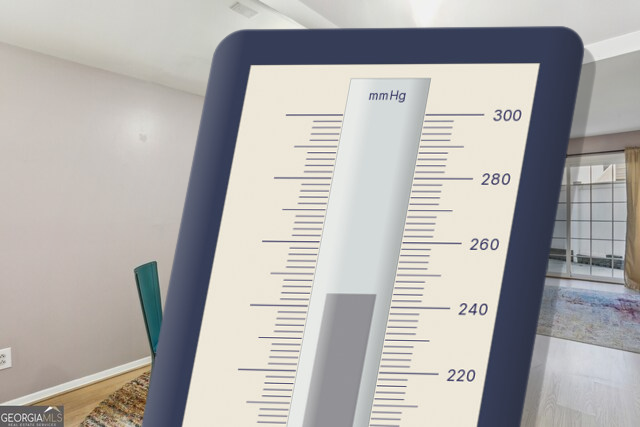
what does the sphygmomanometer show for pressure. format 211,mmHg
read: 244,mmHg
